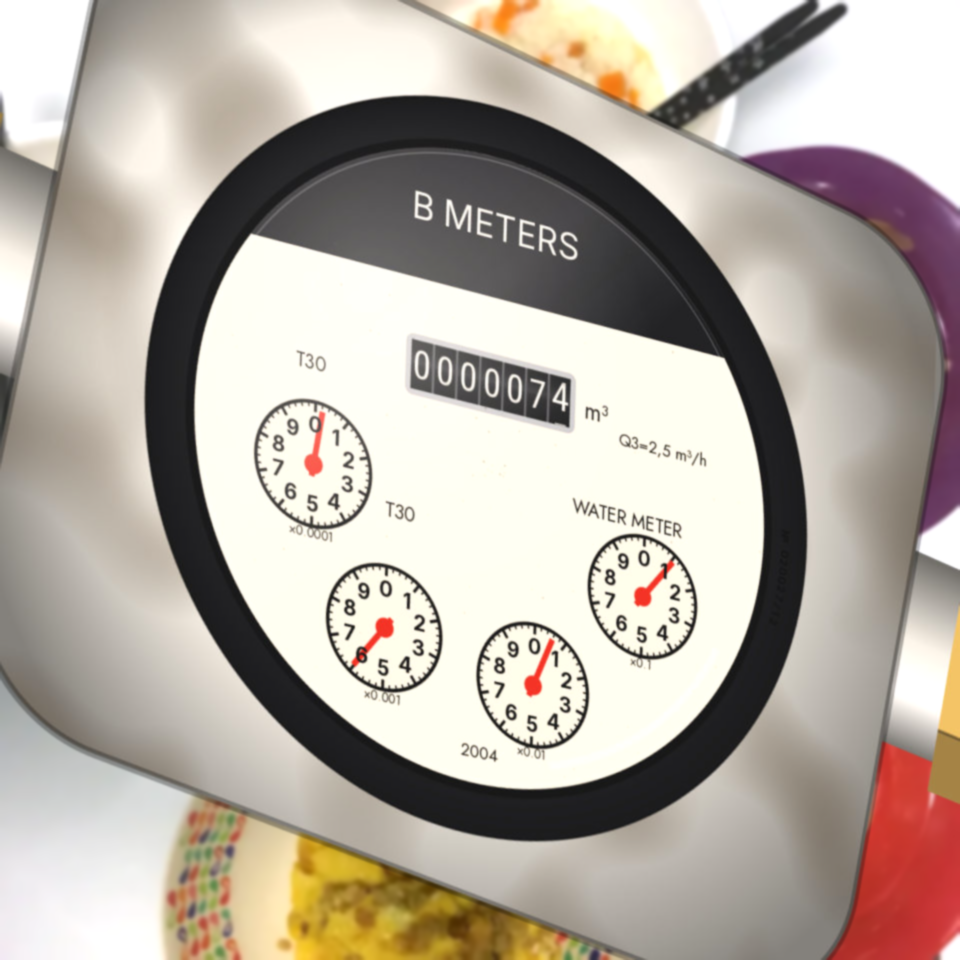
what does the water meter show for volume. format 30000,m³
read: 74.1060,m³
